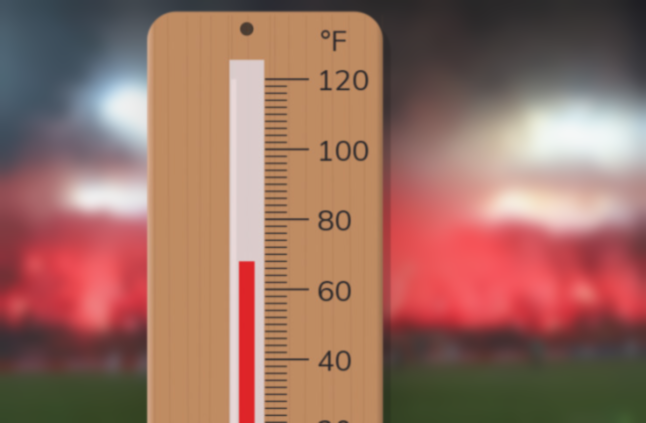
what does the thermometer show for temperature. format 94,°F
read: 68,°F
